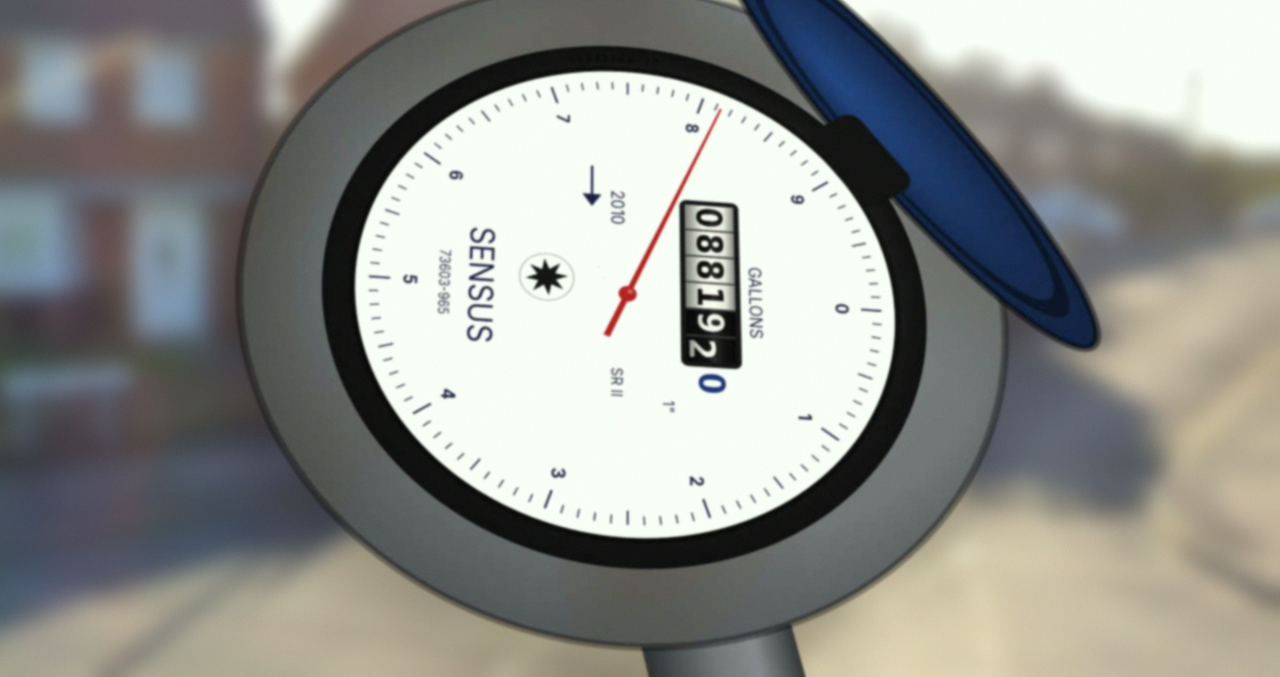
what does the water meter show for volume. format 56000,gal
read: 881918.1,gal
